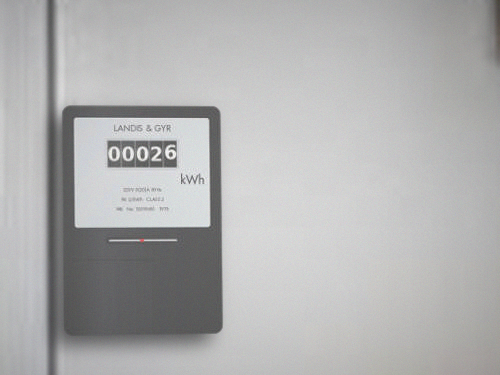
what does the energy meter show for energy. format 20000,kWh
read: 26,kWh
